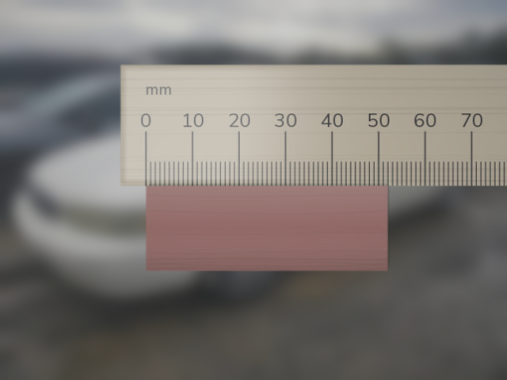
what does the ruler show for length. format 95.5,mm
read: 52,mm
